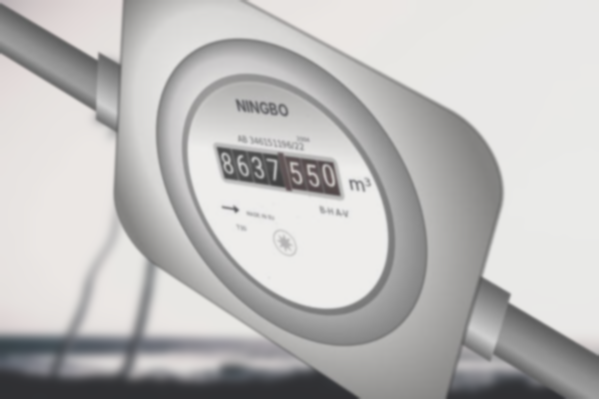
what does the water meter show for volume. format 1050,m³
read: 8637.550,m³
